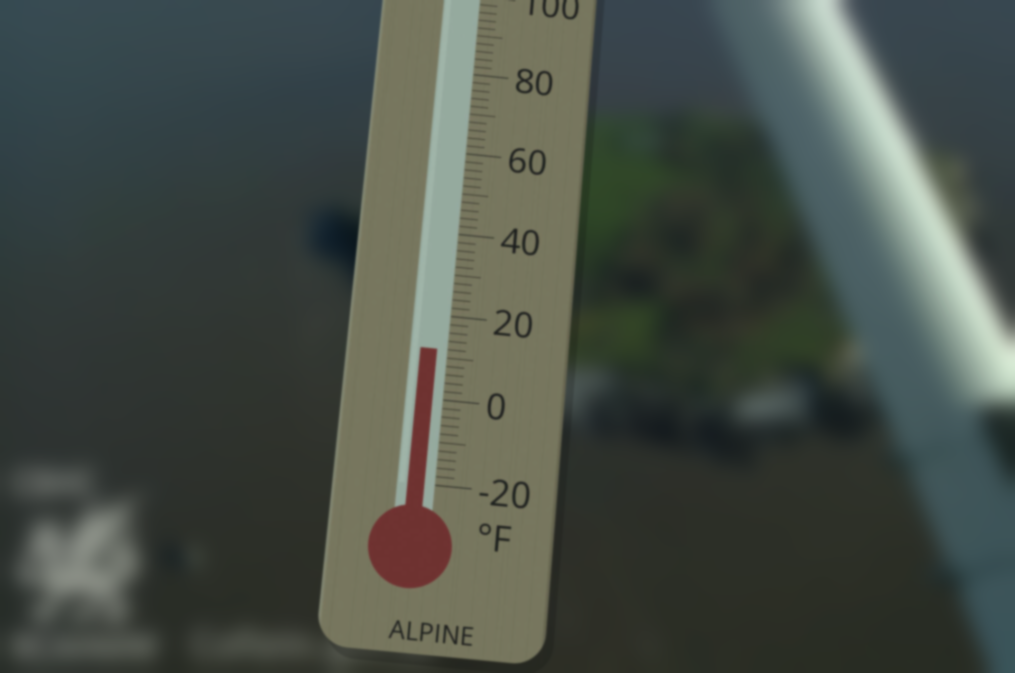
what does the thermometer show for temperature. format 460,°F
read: 12,°F
